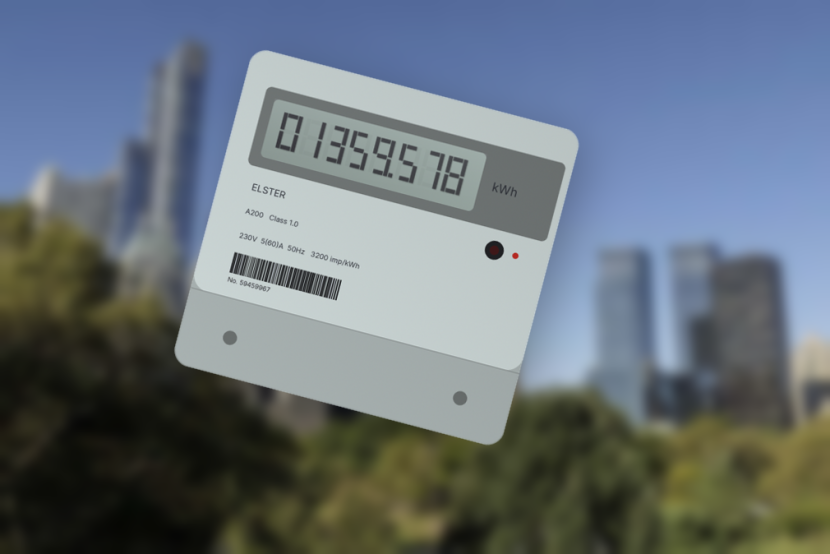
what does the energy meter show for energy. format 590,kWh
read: 1359.578,kWh
